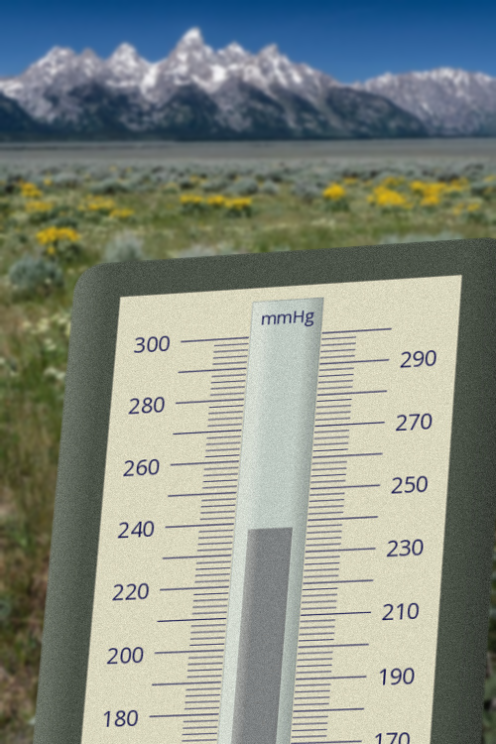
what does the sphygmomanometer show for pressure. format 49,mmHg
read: 238,mmHg
